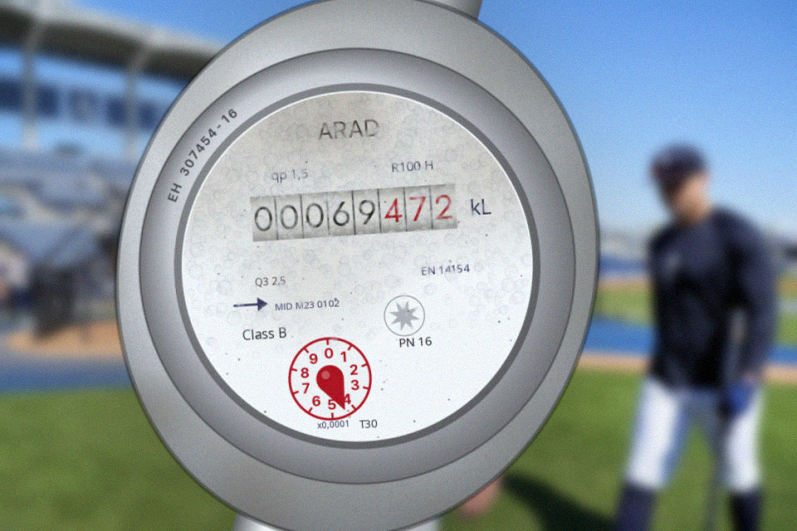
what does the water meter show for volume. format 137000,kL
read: 69.4724,kL
